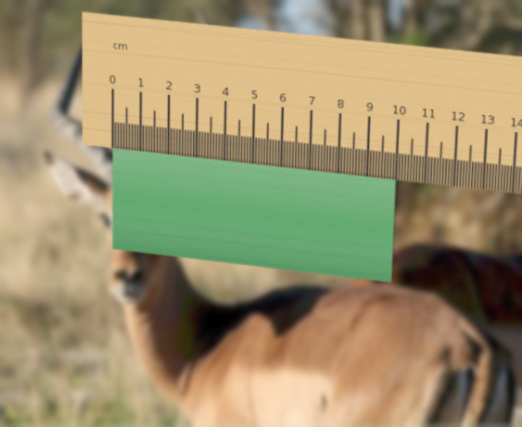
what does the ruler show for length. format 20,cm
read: 10,cm
